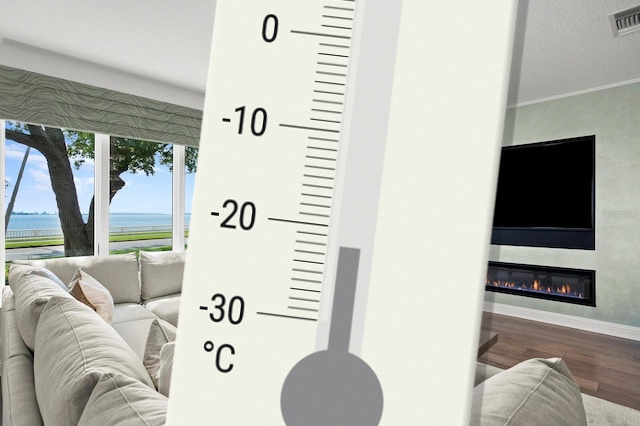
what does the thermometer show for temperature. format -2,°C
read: -22,°C
